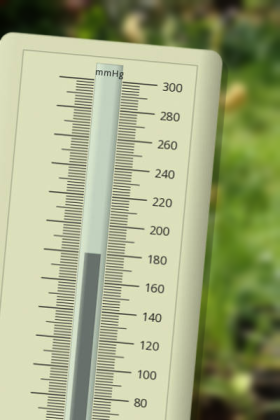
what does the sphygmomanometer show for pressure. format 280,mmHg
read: 180,mmHg
